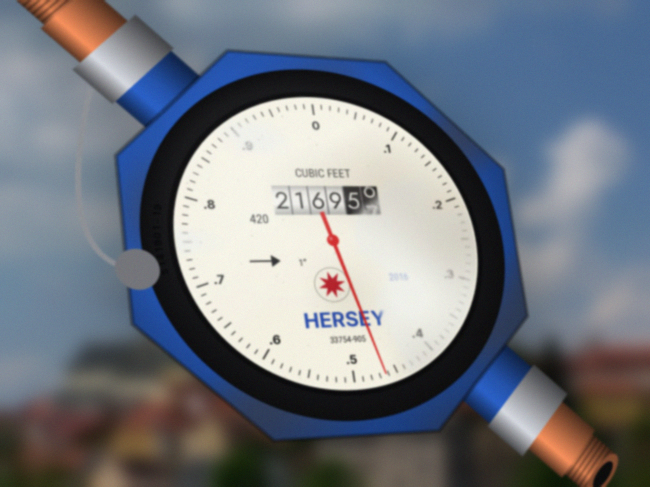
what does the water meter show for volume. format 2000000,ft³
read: 216956.46,ft³
